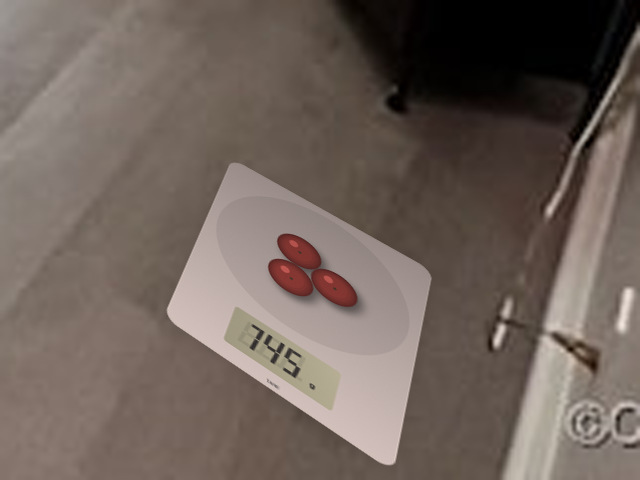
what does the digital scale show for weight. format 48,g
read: 745,g
